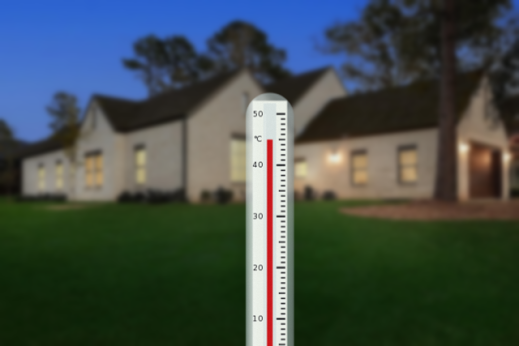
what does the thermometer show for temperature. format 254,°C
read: 45,°C
